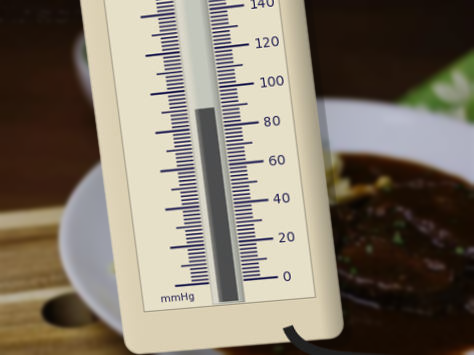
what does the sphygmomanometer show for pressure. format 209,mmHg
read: 90,mmHg
